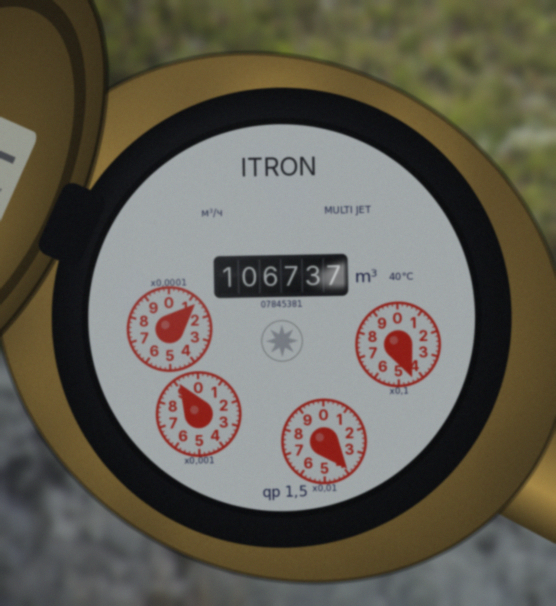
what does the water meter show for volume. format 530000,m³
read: 106737.4391,m³
